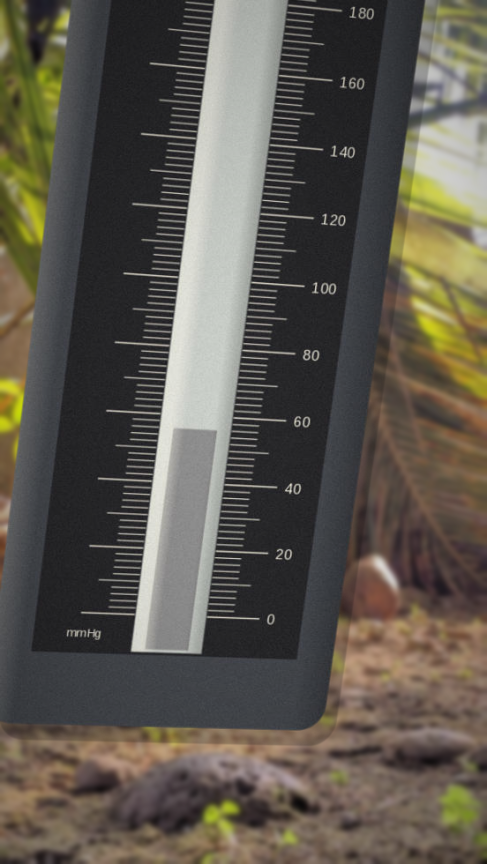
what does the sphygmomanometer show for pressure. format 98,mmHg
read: 56,mmHg
